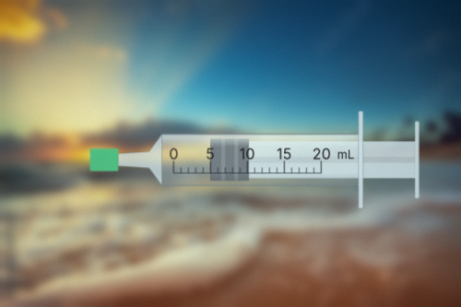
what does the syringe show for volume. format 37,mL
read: 5,mL
